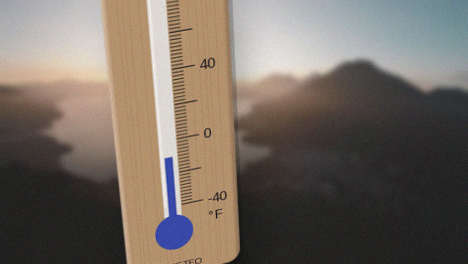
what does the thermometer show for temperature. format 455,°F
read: -10,°F
